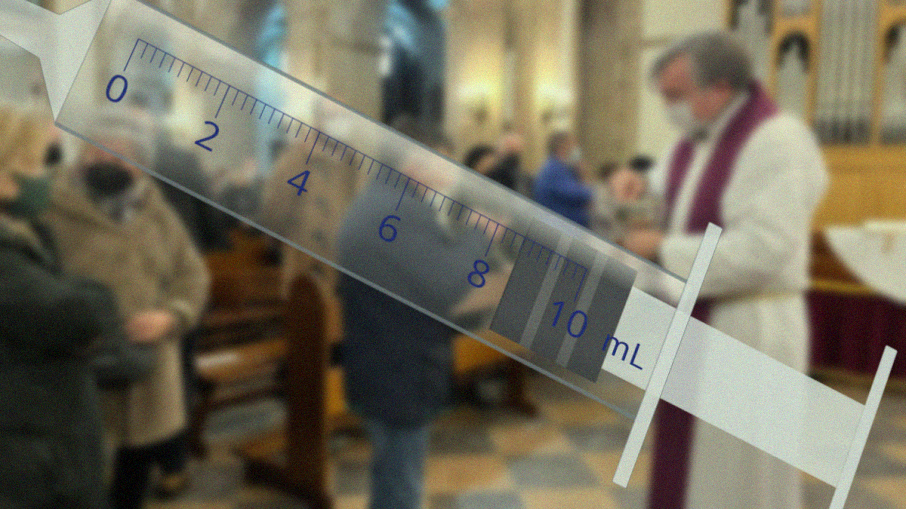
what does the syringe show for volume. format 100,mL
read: 8.6,mL
